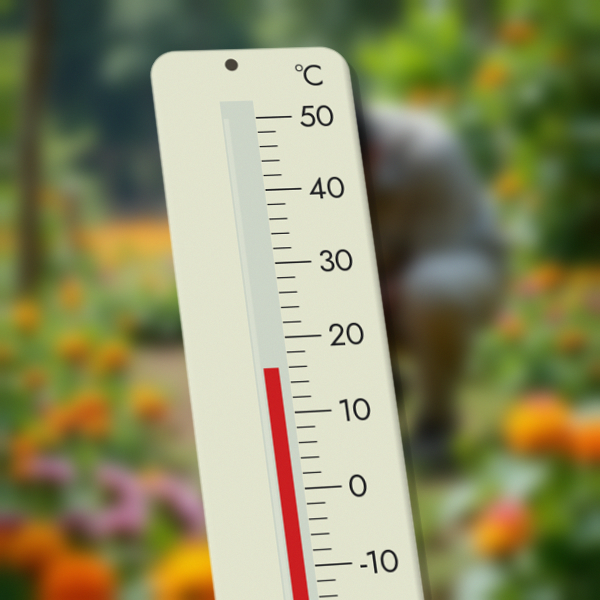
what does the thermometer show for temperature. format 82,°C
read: 16,°C
